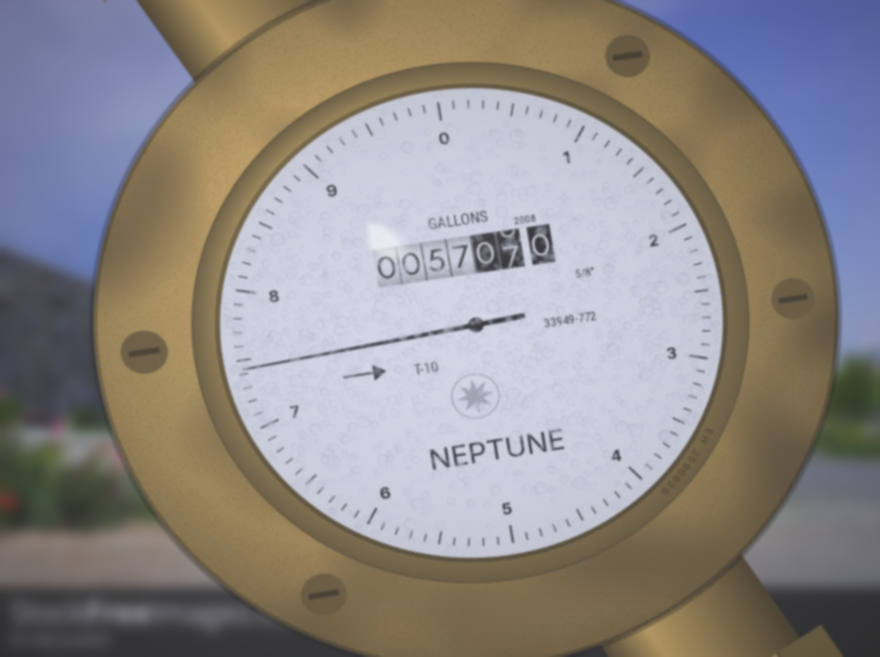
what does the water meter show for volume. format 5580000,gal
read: 57067.4,gal
